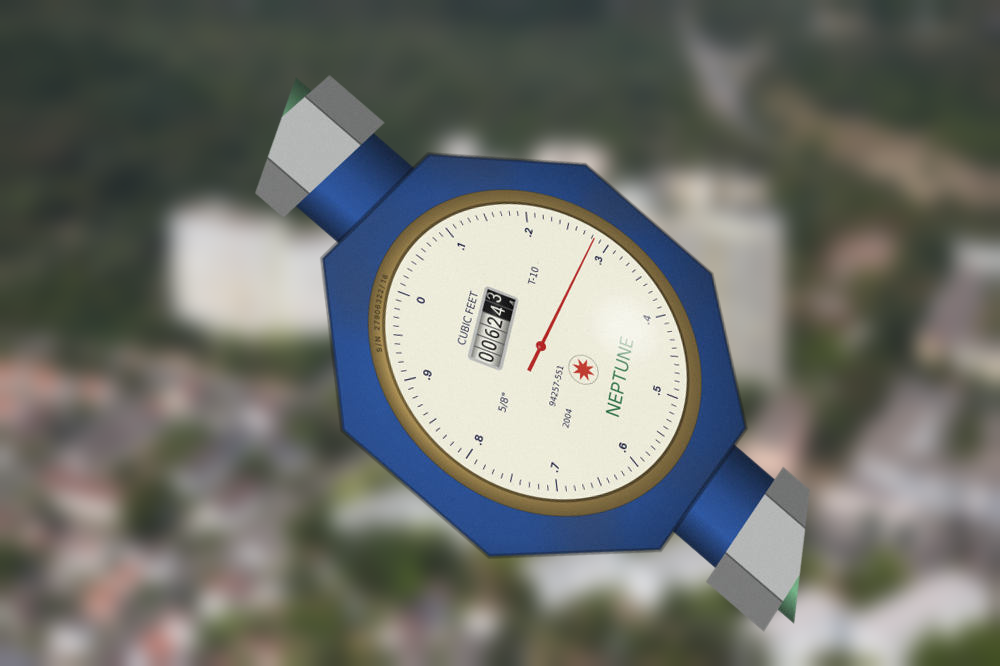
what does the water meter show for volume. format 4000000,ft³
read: 6243.28,ft³
